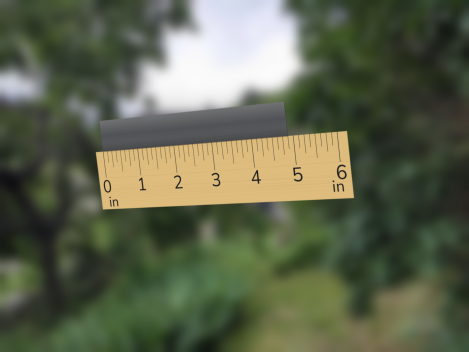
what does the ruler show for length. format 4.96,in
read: 4.875,in
